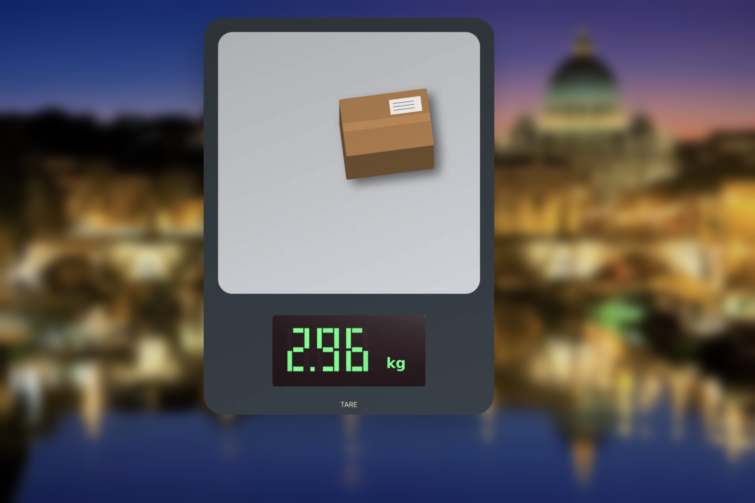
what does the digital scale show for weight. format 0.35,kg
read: 2.96,kg
